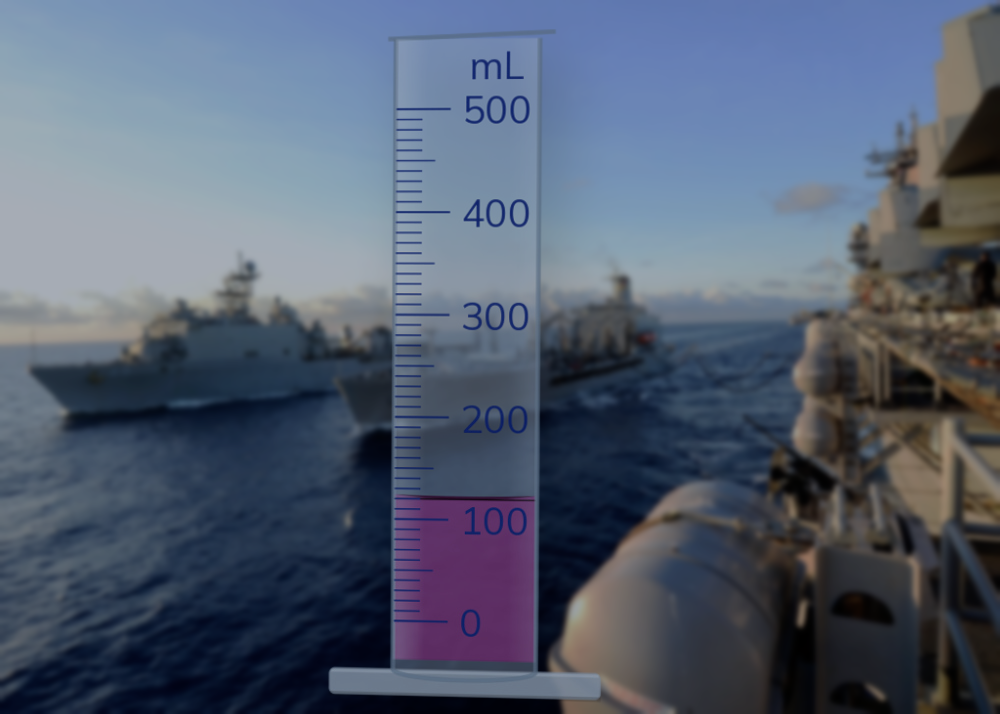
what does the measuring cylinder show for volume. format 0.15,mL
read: 120,mL
